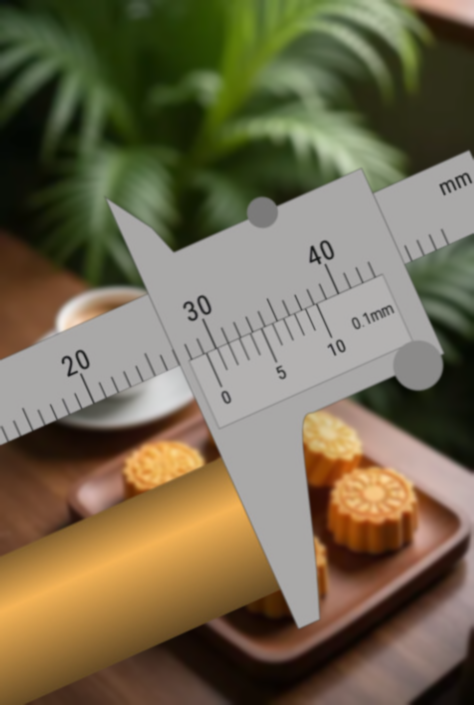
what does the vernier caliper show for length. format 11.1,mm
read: 29.2,mm
